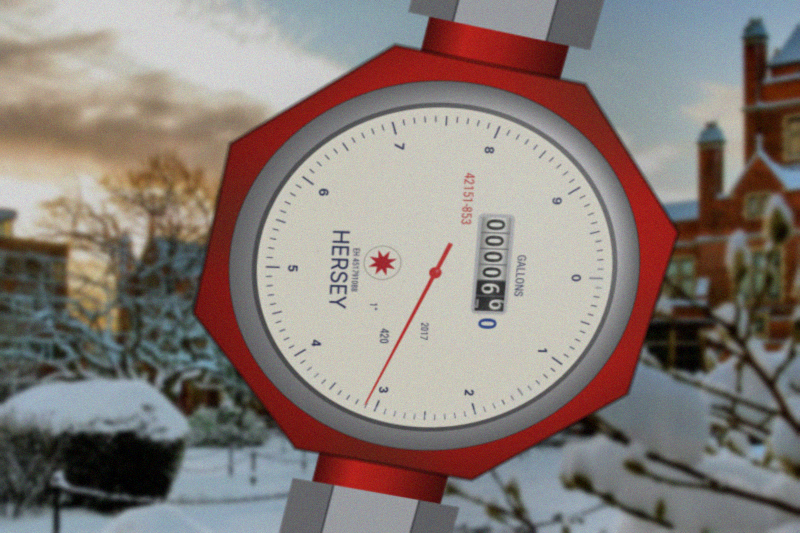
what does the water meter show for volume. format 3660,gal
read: 663.1,gal
